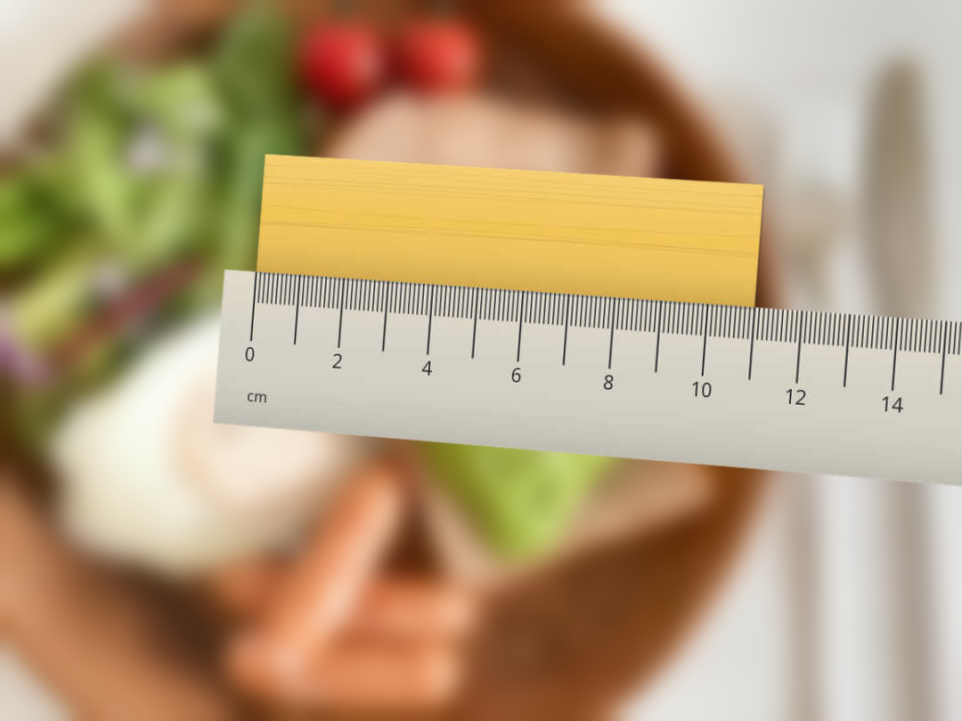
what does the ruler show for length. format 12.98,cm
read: 11,cm
